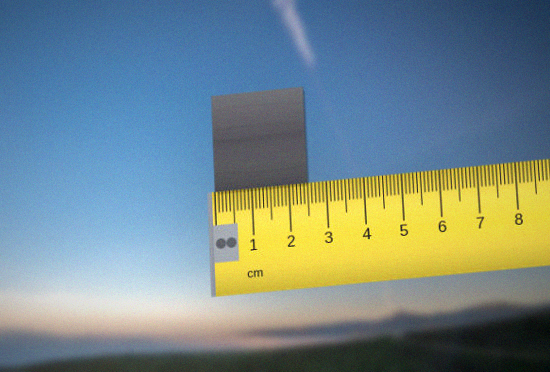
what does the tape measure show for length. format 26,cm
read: 2.5,cm
